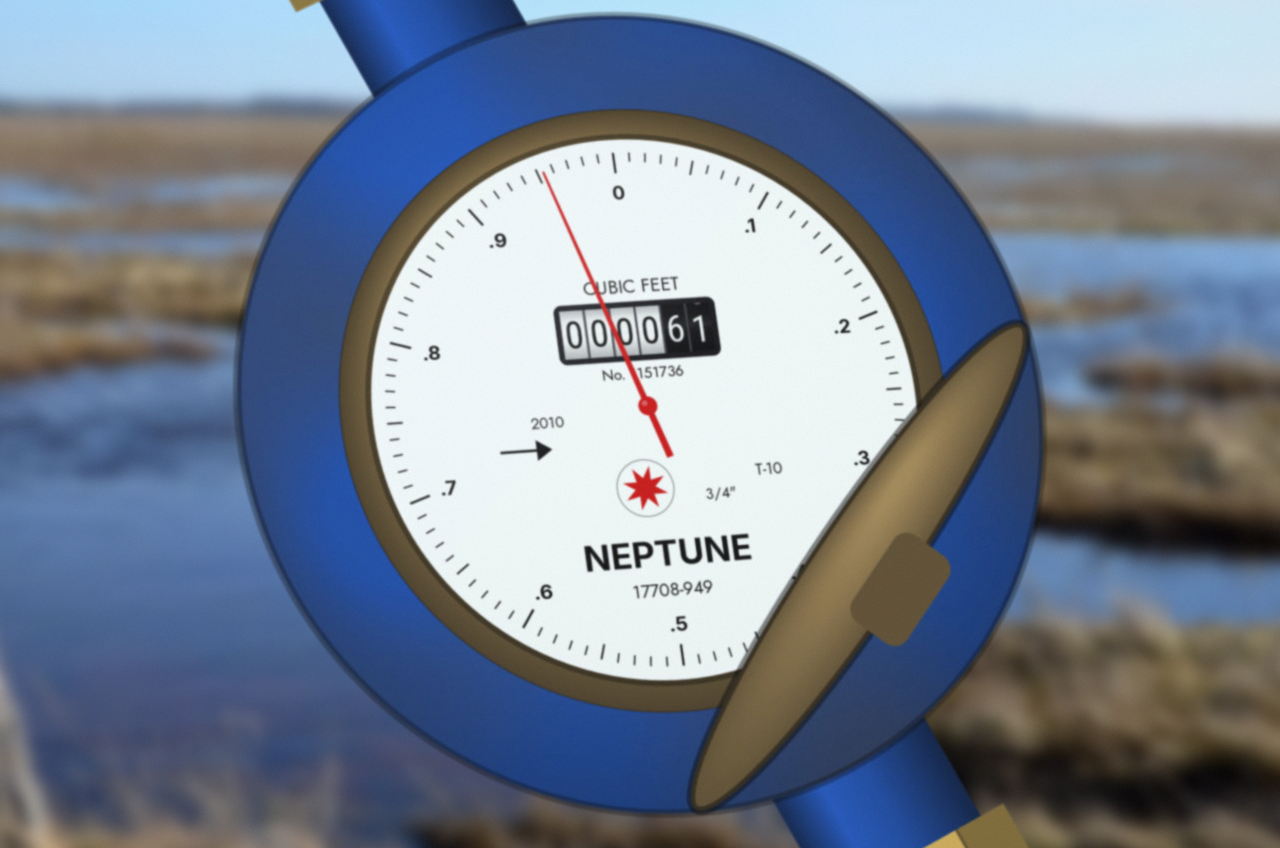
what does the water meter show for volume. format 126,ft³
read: 60.95,ft³
